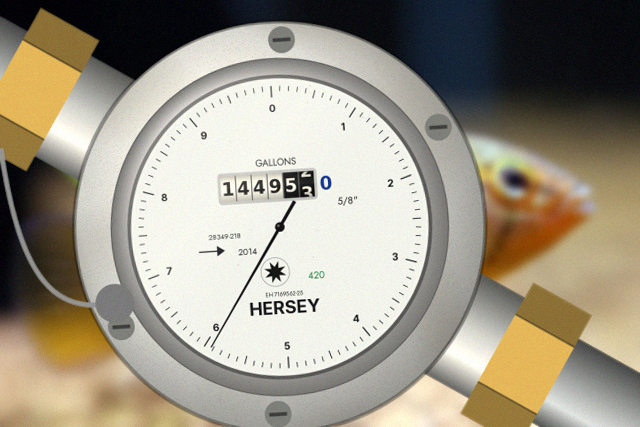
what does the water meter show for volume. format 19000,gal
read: 1449525.9,gal
